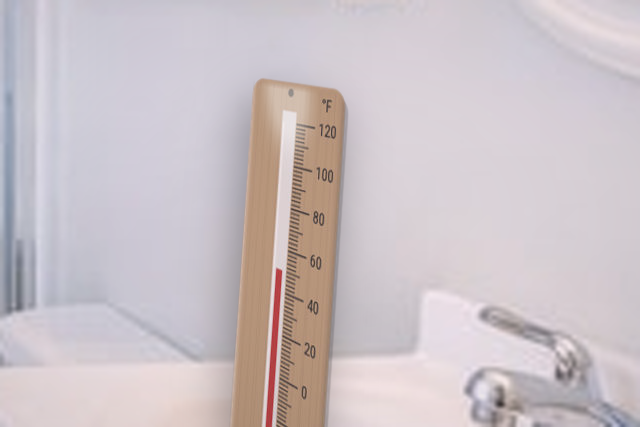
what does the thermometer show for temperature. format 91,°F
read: 50,°F
